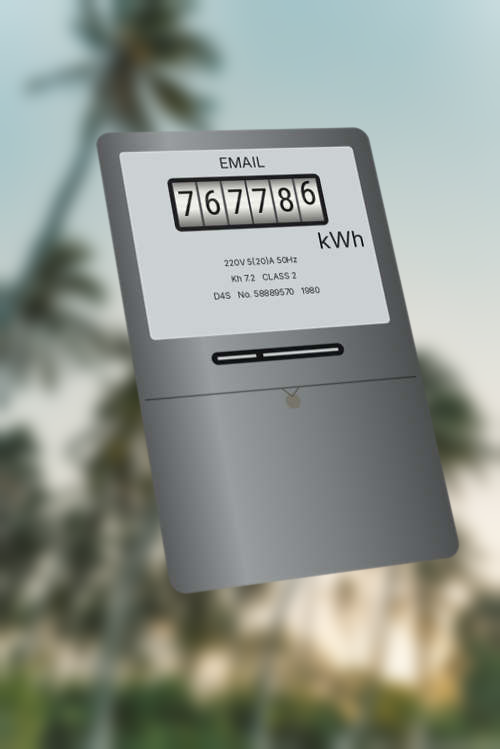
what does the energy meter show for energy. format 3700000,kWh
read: 767786,kWh
